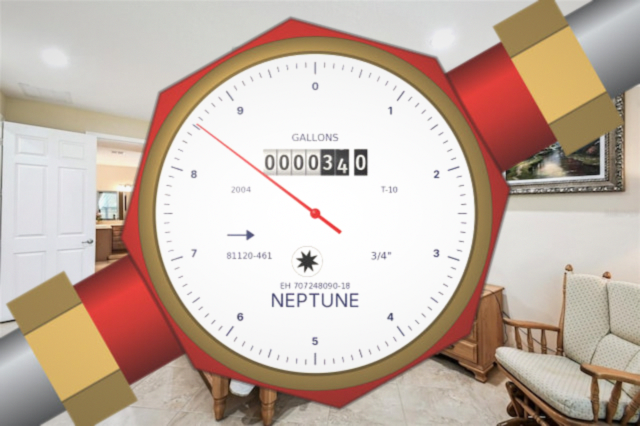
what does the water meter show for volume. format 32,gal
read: 338.5,gal
